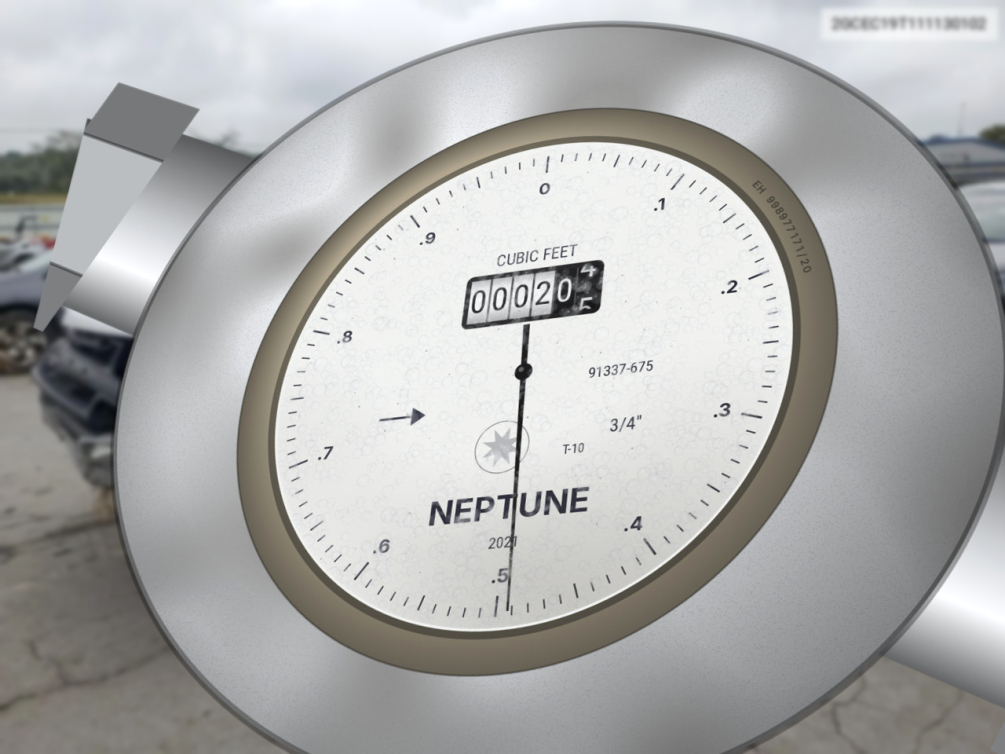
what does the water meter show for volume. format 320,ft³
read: 204.49,ft³
